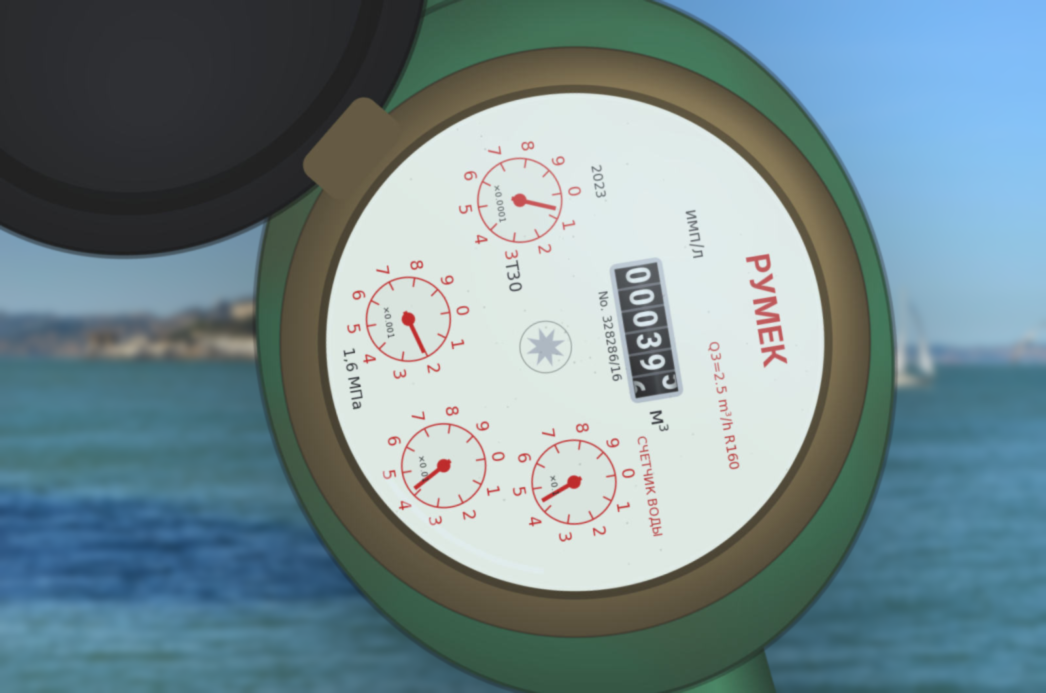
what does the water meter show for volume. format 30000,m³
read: 395.4420,m³
